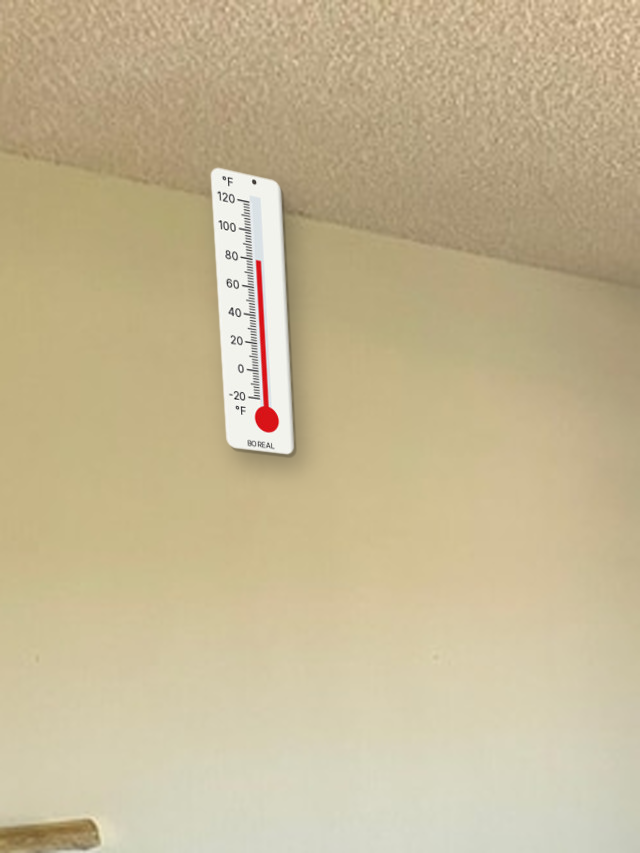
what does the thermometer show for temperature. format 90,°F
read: 80,°F
